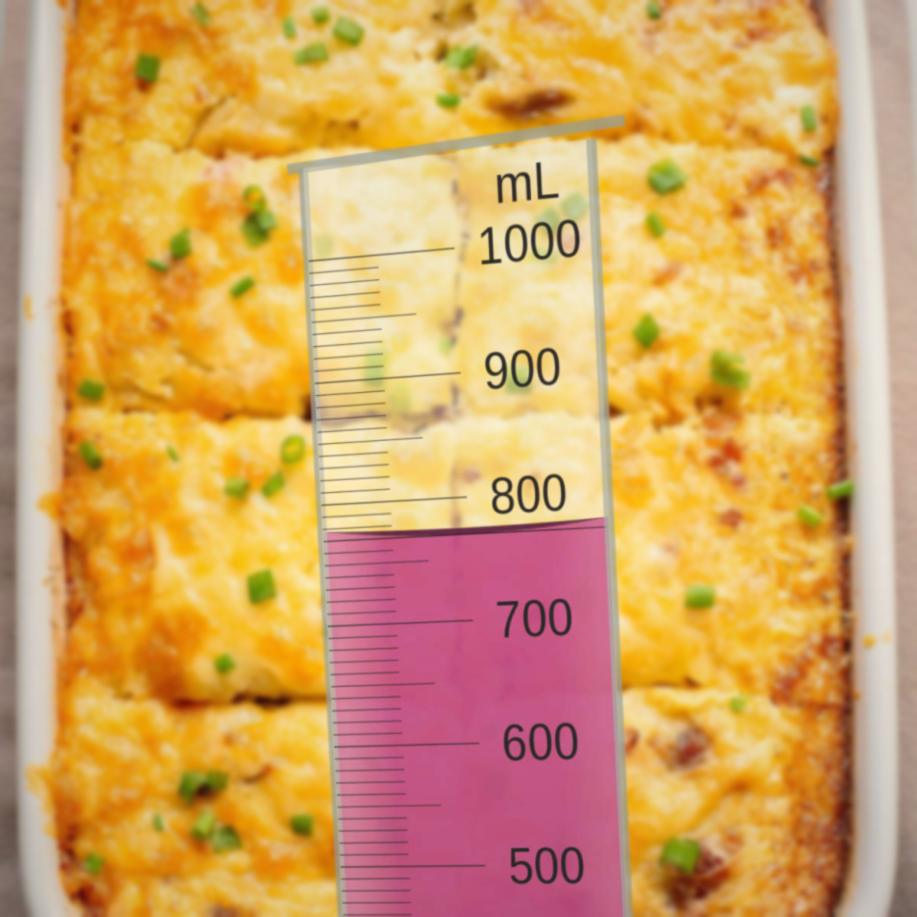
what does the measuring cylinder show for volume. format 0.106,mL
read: 770,mL
